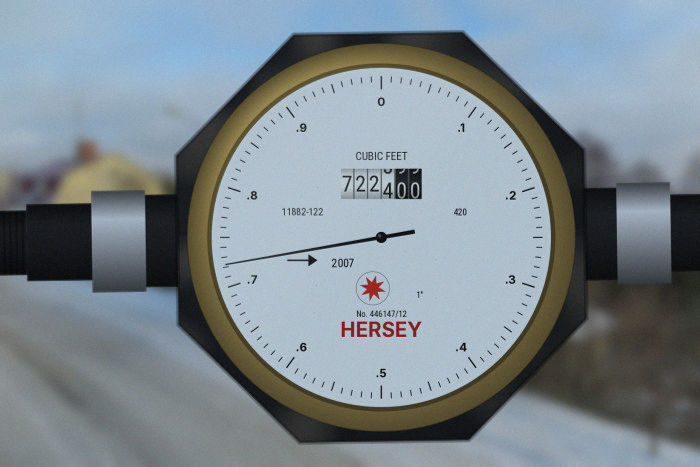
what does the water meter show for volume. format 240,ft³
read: 722399.72,ft³
